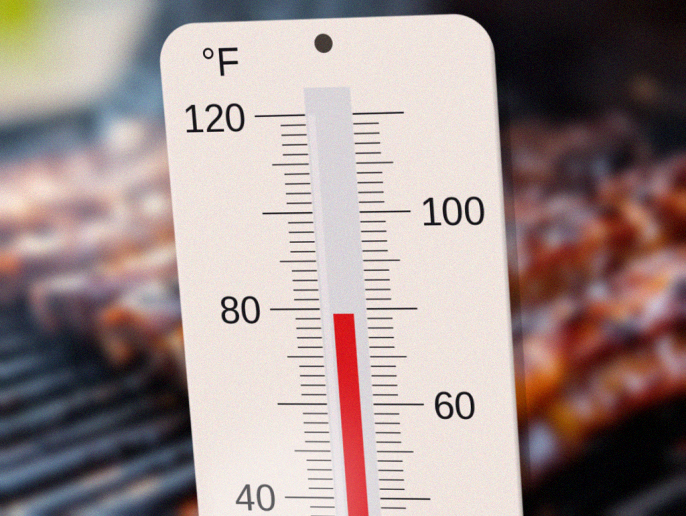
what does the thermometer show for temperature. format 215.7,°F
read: 79,°F
